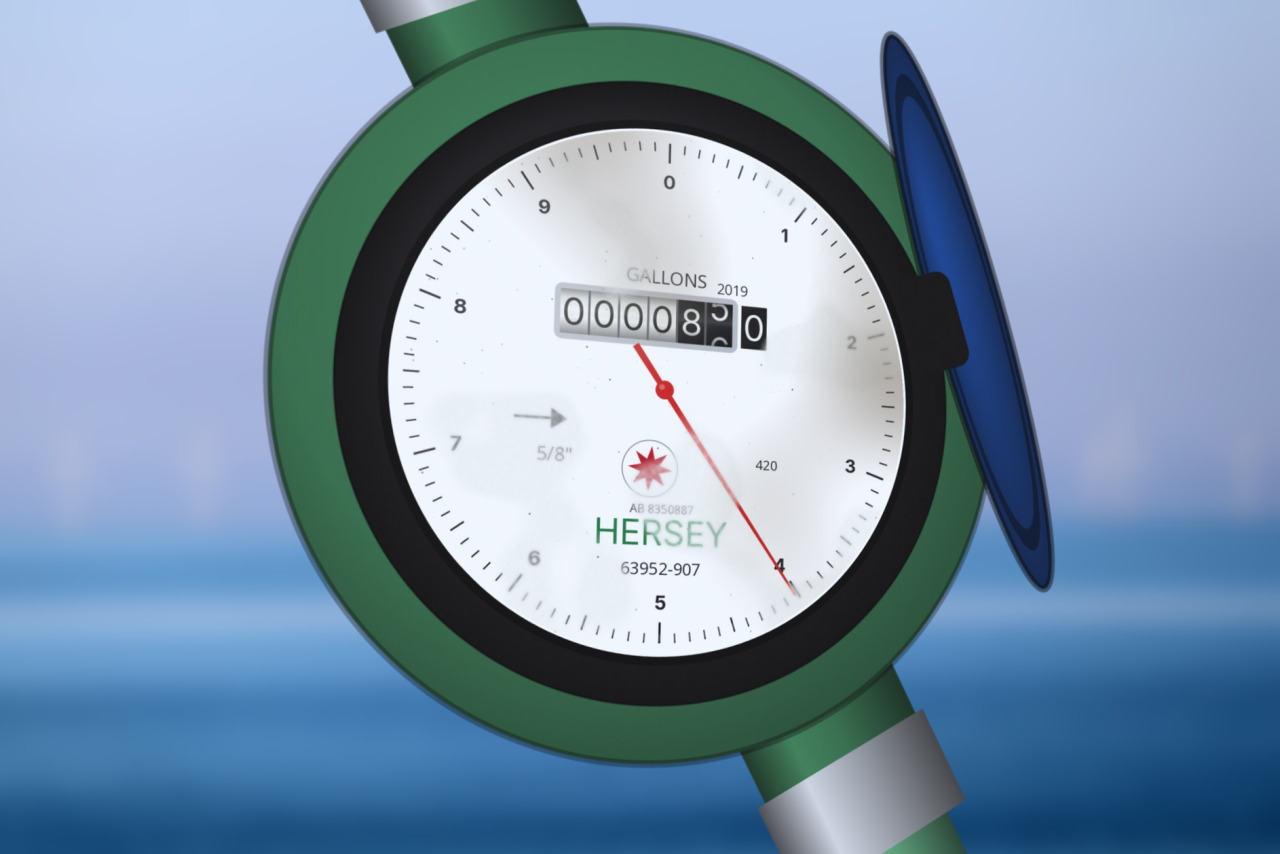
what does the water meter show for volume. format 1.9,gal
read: 854.0,gal
